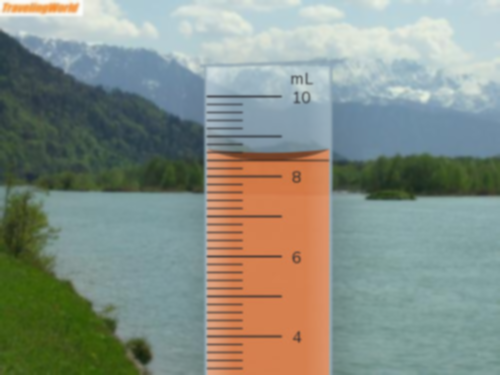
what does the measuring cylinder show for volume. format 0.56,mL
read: 8.4,mL
